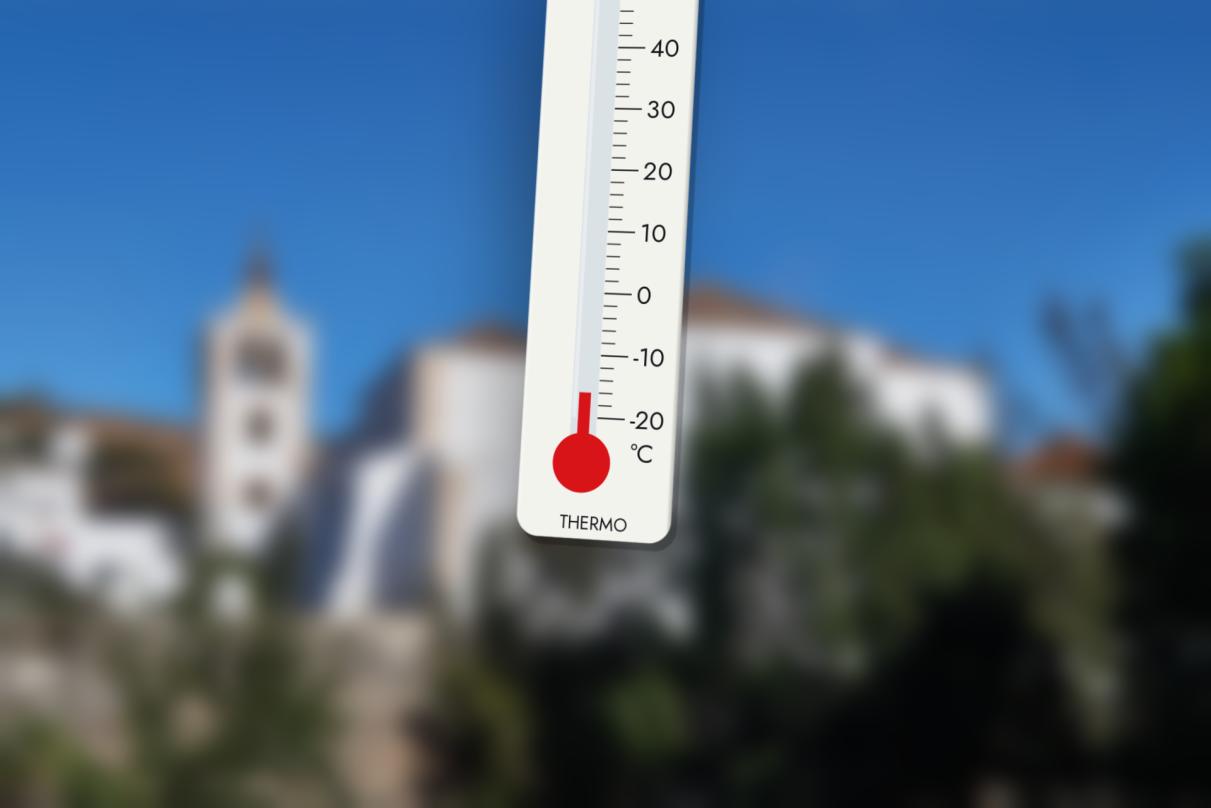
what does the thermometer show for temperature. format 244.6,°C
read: -16,°C
